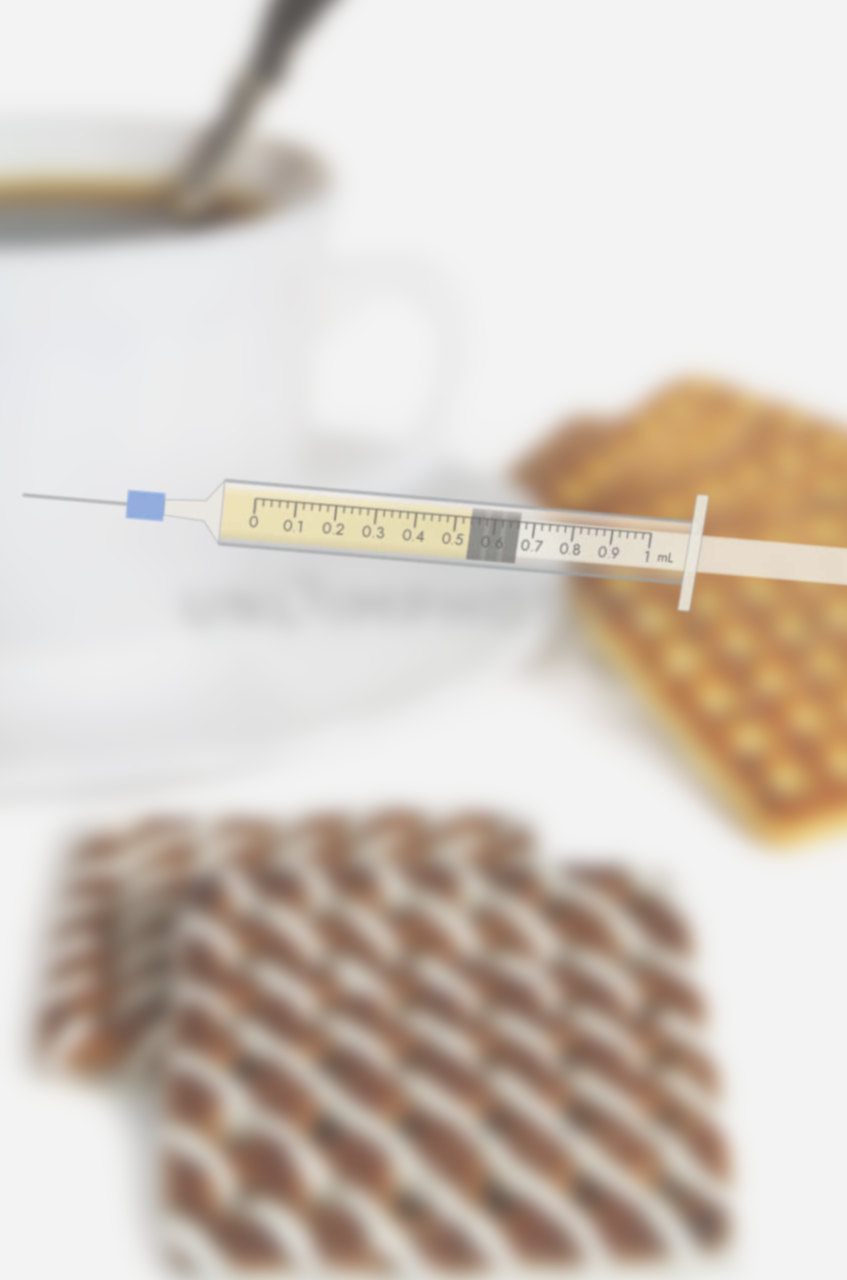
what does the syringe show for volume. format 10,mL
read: 0.54,mL
